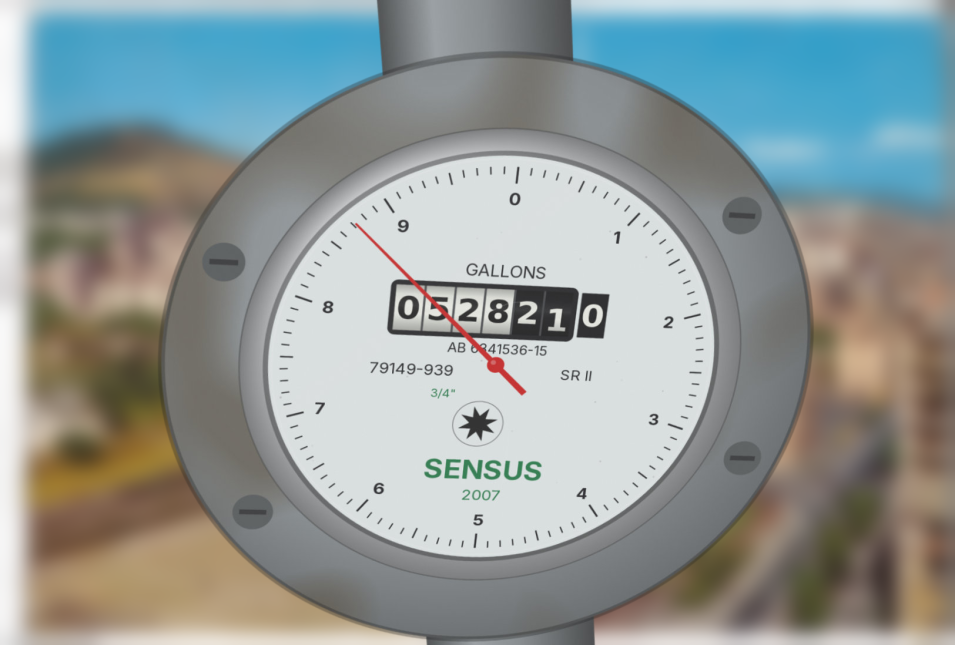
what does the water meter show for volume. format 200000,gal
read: 528208.7,gal
